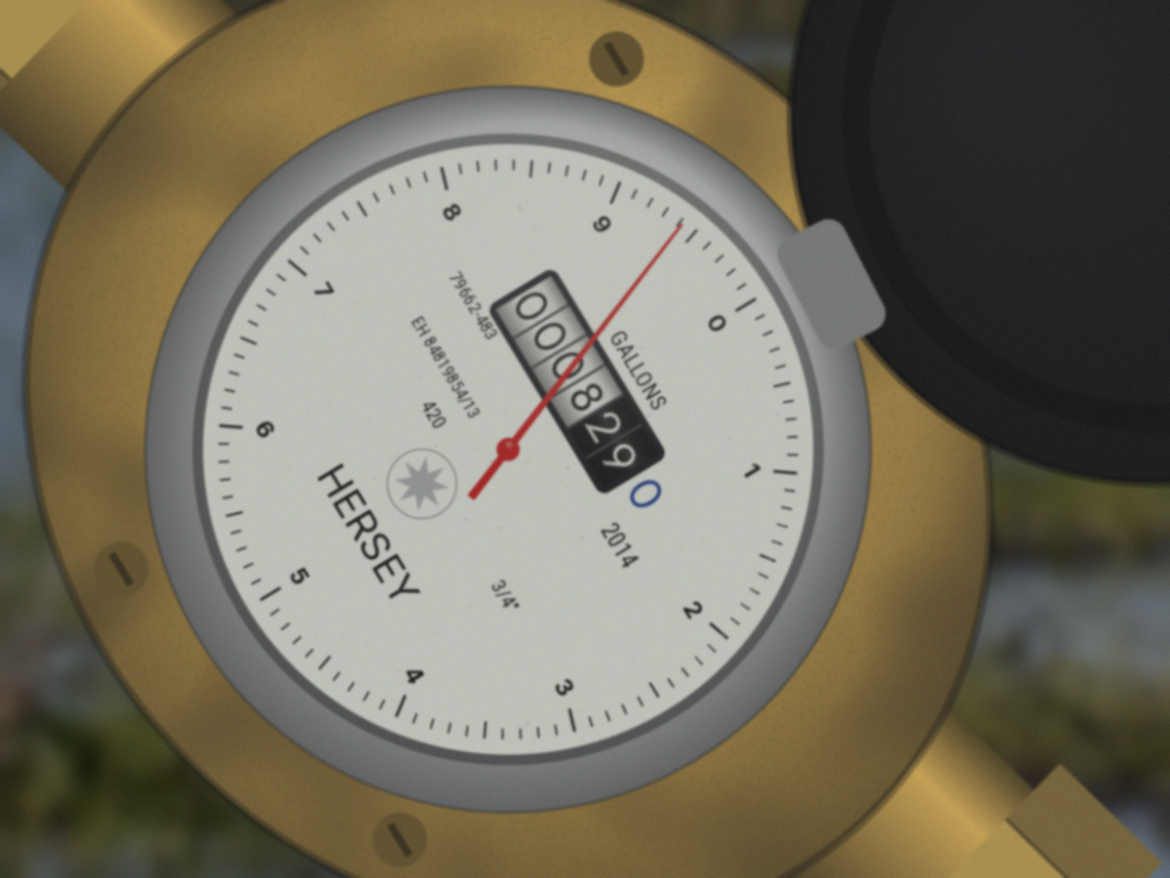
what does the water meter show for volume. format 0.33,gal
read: 8289.4,gal
